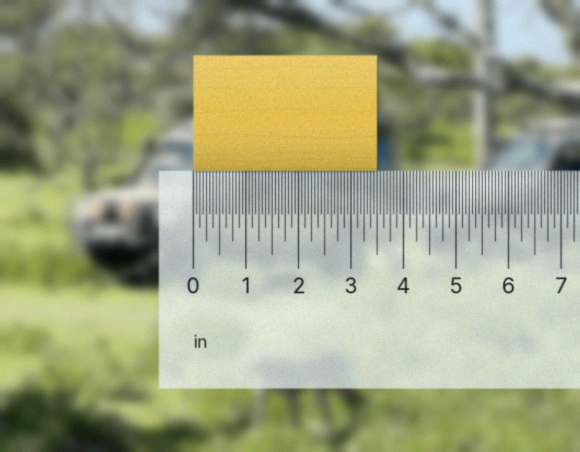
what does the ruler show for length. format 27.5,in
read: 3.5,in
